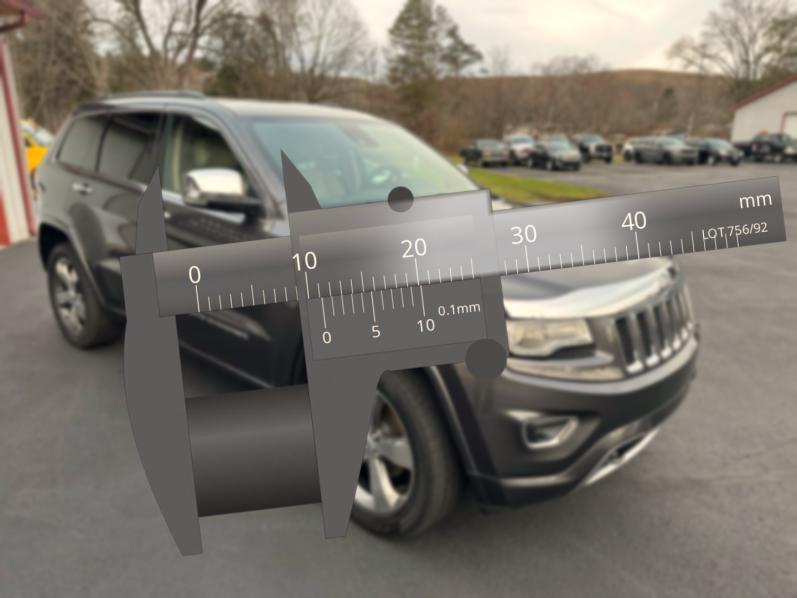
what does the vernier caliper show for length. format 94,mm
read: 11.2,mm
